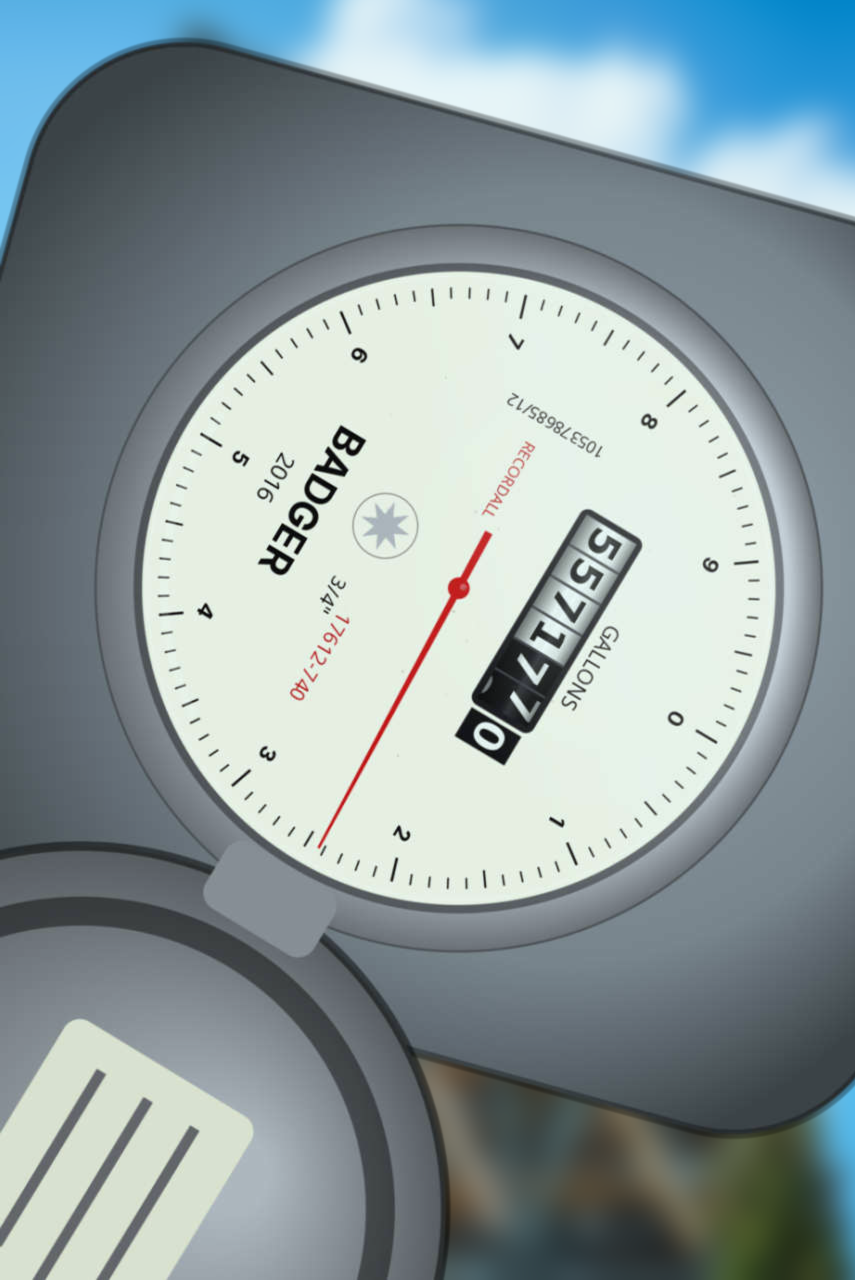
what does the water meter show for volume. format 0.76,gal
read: 5571772.4,gal
